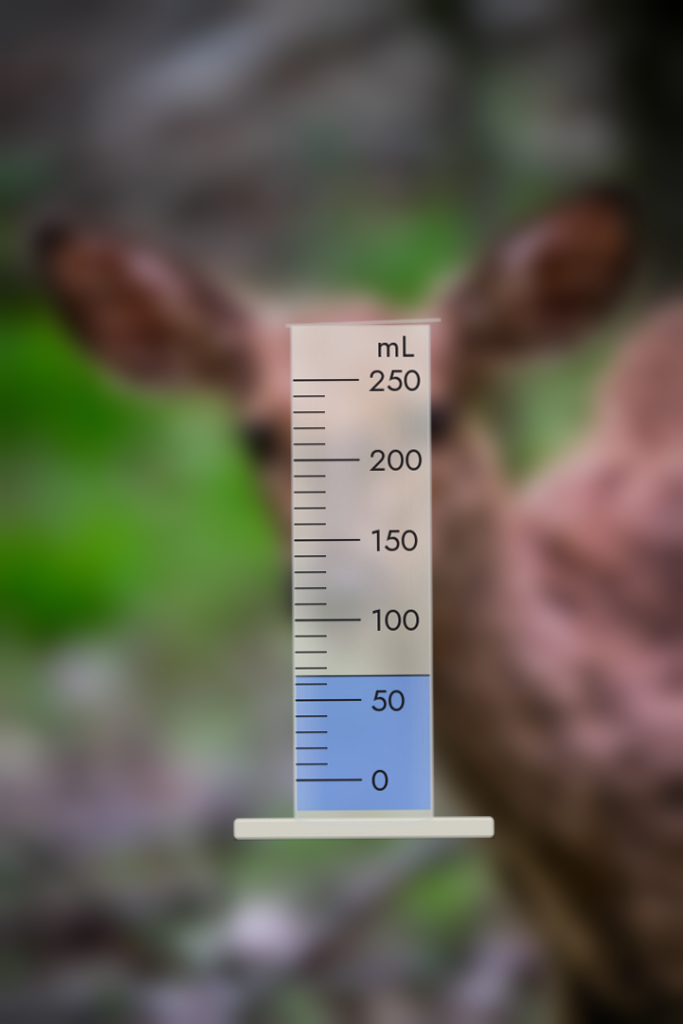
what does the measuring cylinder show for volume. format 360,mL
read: 65,mL
